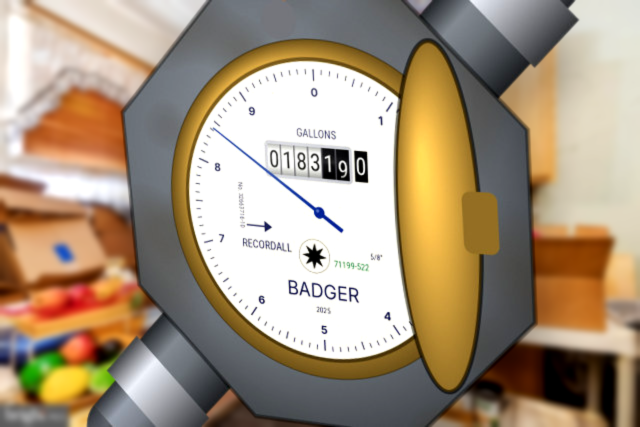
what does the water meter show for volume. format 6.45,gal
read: 183188.4,gal
